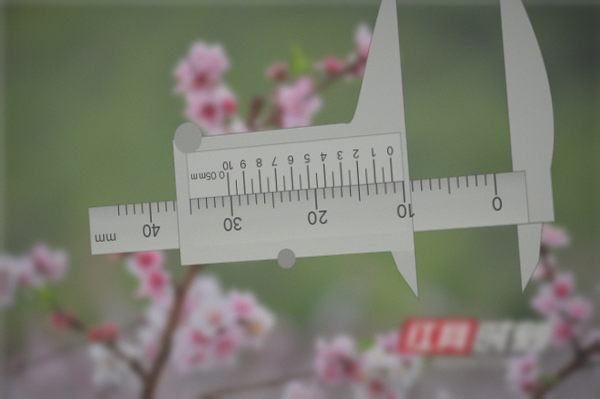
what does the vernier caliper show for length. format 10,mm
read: 11.2,mm
